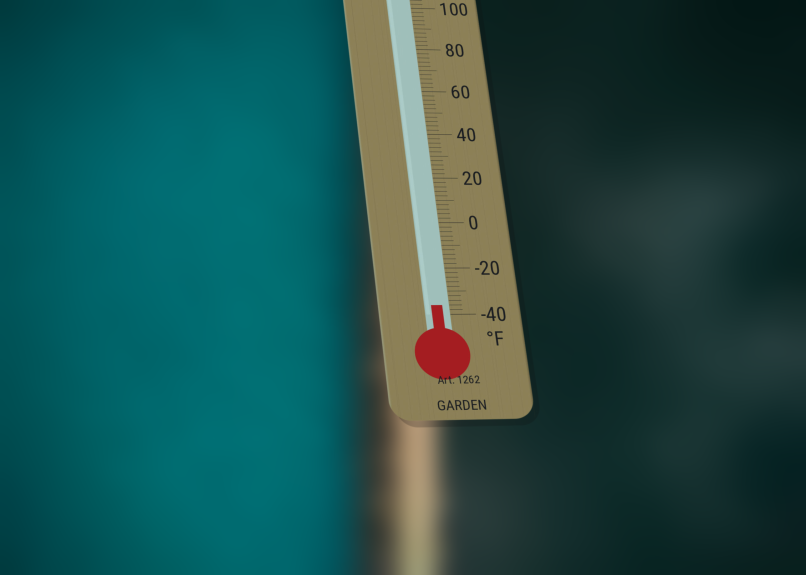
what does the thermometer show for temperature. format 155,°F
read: -36,°F
